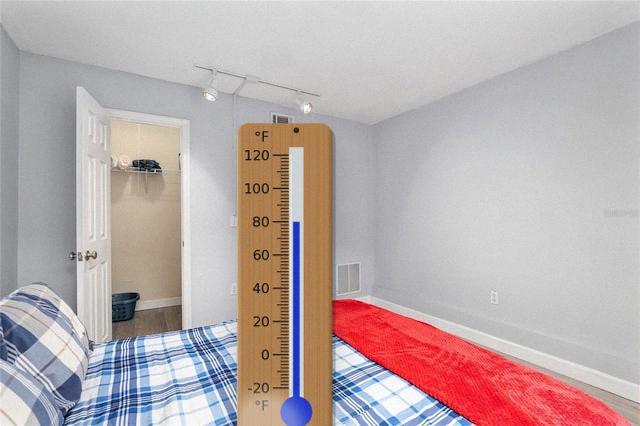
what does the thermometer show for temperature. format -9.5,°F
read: 80,°F
